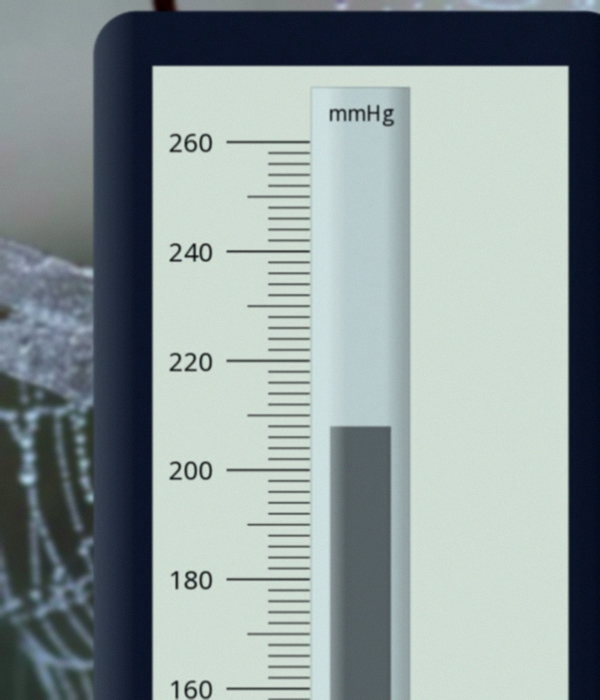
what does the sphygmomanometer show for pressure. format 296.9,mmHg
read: 208,mmHg
